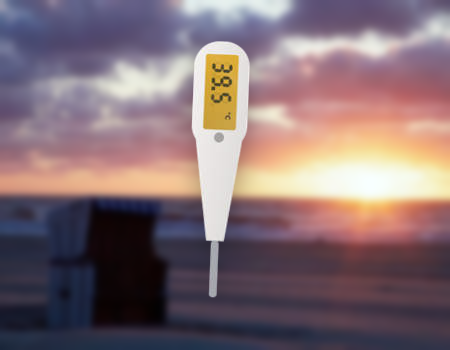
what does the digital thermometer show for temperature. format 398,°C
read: 39.5,°C
